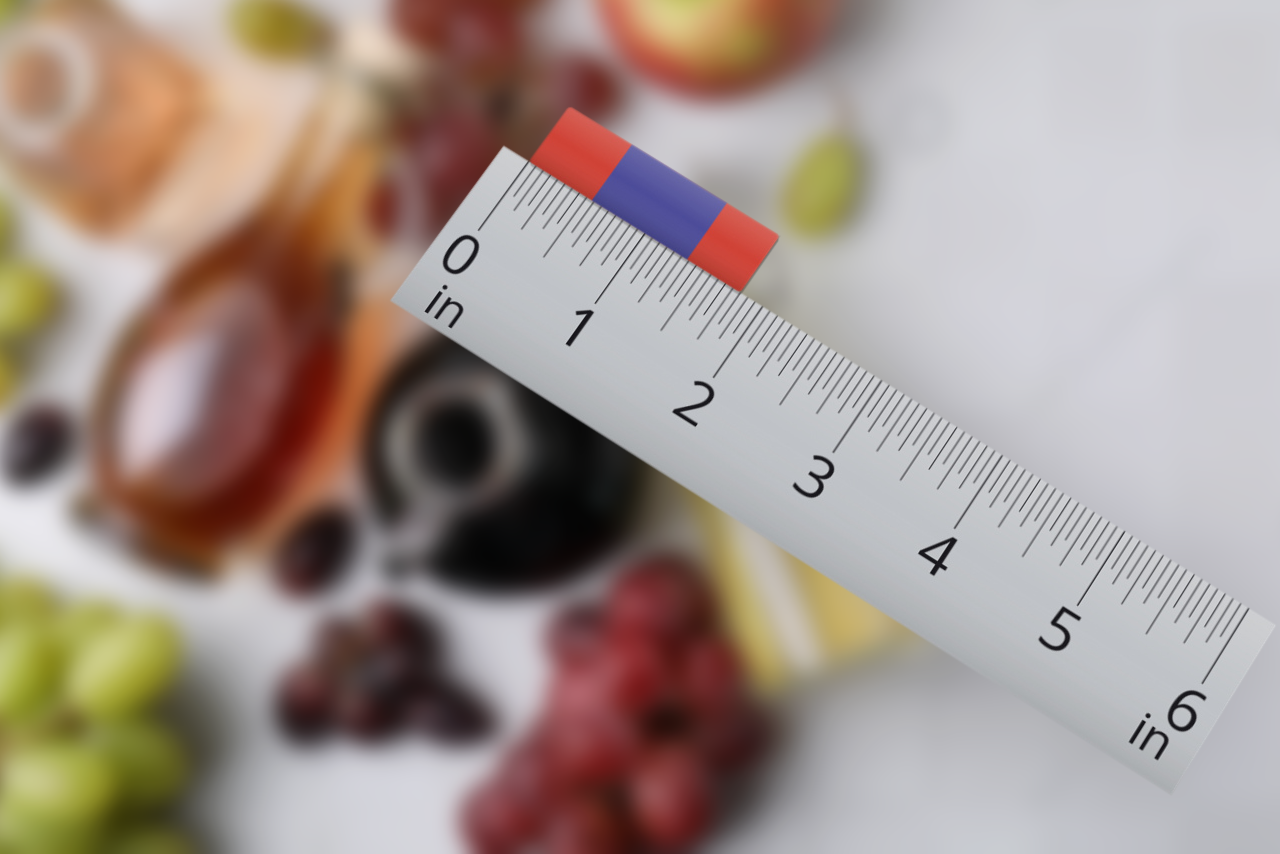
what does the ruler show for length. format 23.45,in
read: 1.8125,in
